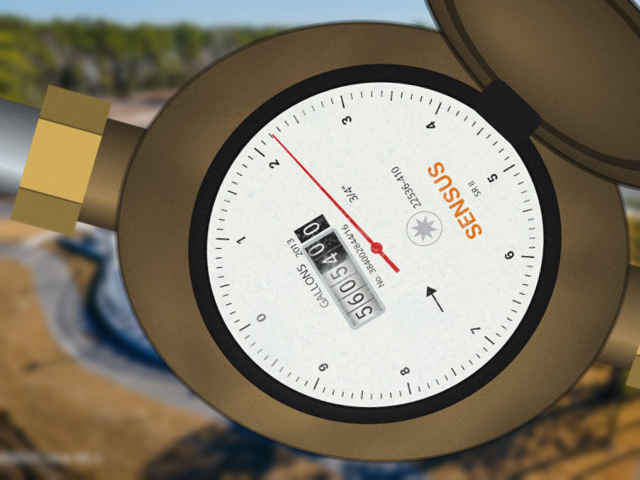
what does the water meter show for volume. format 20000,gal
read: 5605402.2,gal
